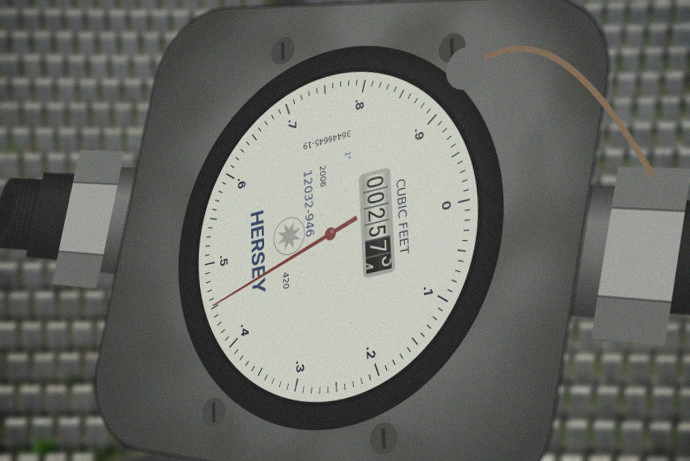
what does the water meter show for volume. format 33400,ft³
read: 2573.45,ft³
